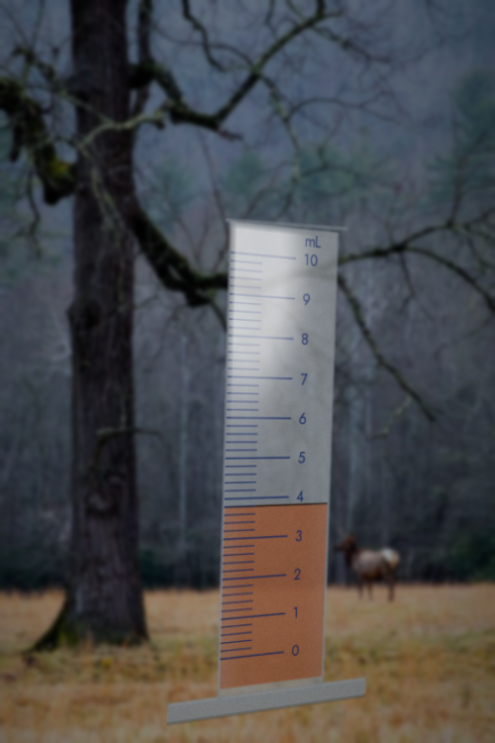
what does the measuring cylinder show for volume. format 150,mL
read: 3.8,mL
